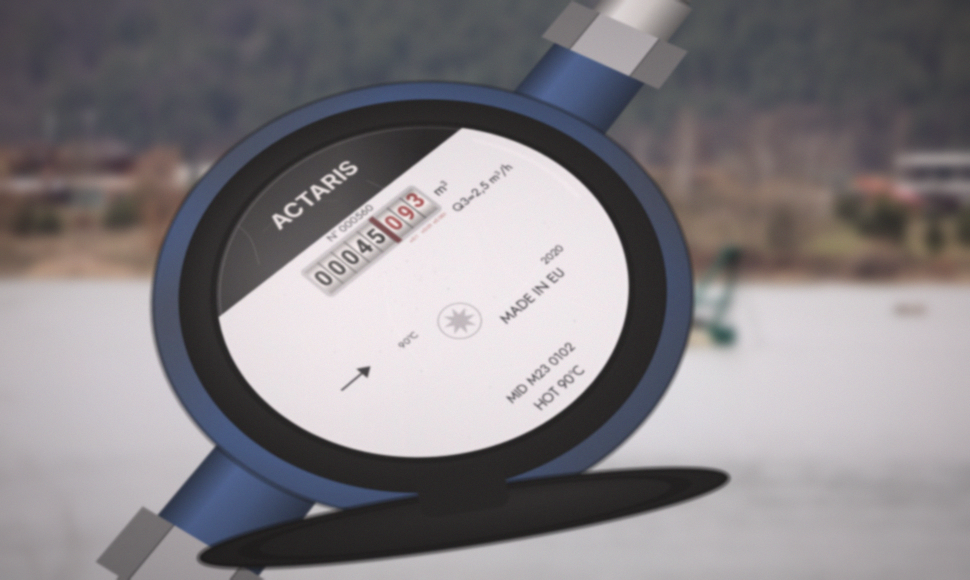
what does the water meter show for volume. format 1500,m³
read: 45.093,m³
